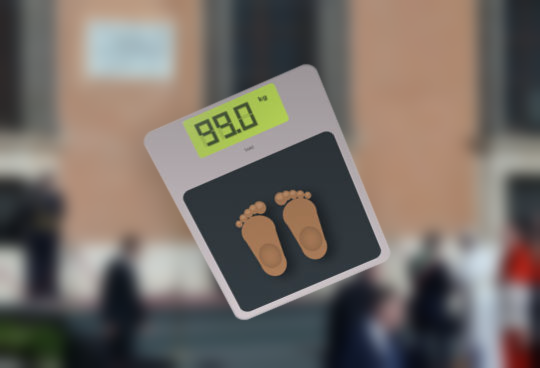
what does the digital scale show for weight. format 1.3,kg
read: 99.0,kg
